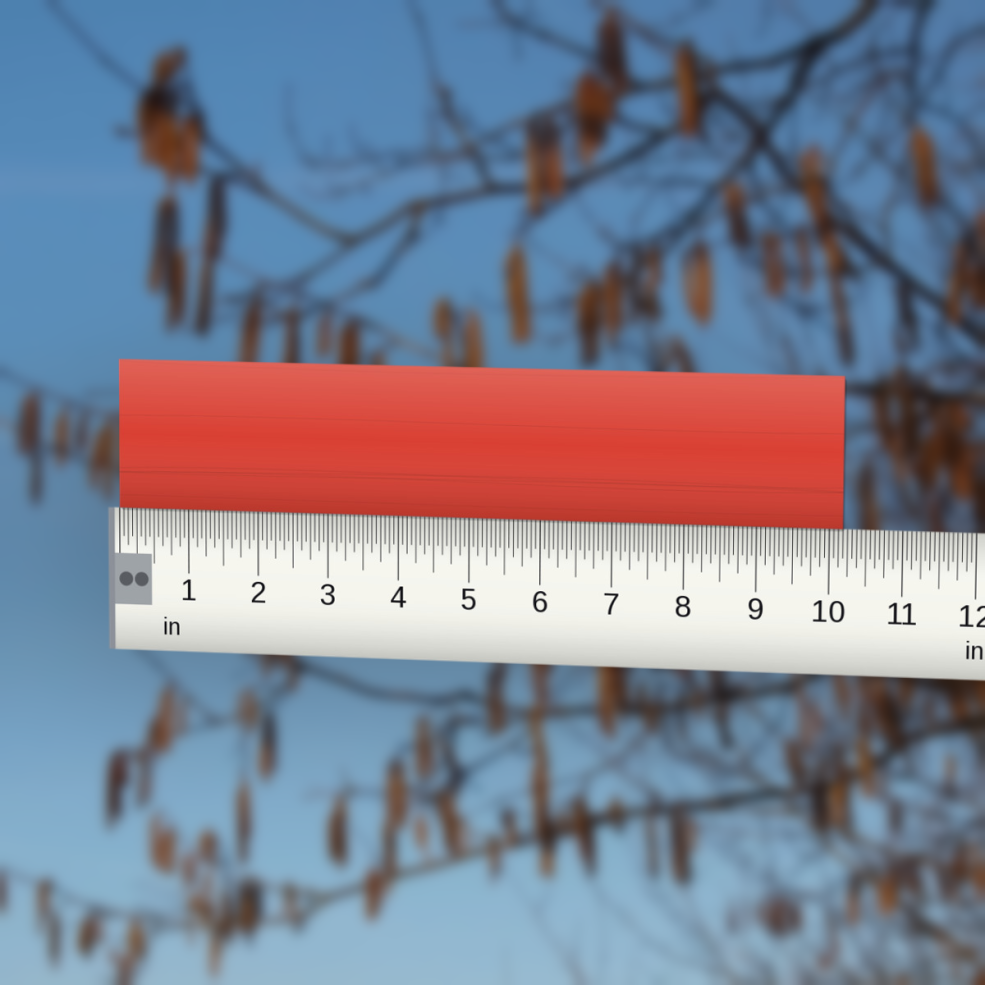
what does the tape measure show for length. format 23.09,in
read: 10.1875,in
